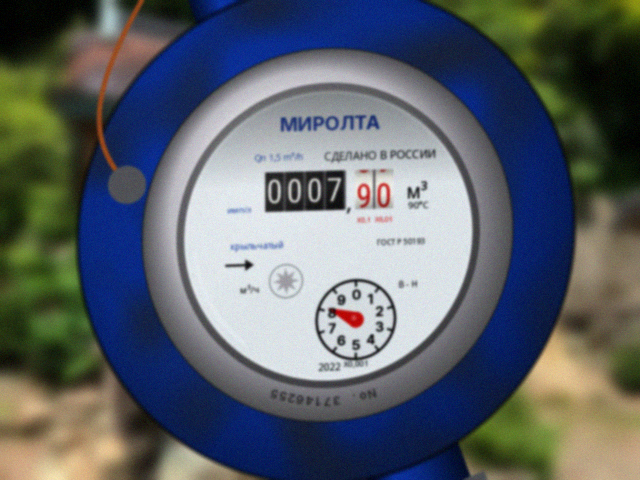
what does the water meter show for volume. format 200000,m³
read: 7.898,m³
